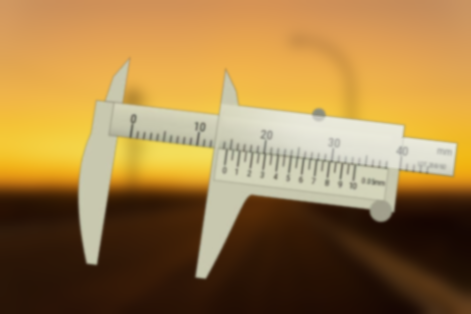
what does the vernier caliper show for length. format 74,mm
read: 14.5,mm
